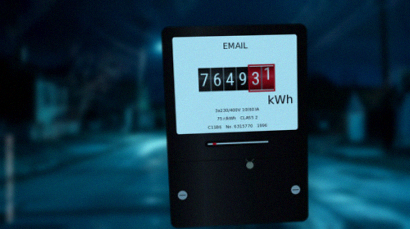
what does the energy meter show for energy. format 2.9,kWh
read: 7649.31,kWh
